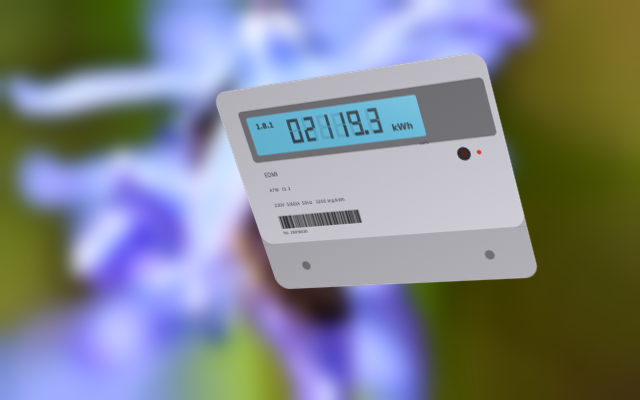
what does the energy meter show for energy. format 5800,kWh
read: 2119.3,kWh
